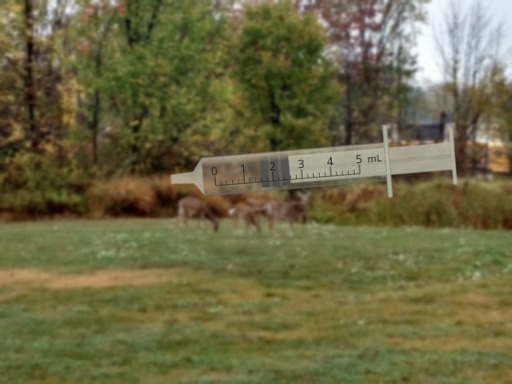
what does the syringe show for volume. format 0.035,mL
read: 1.6,mL
